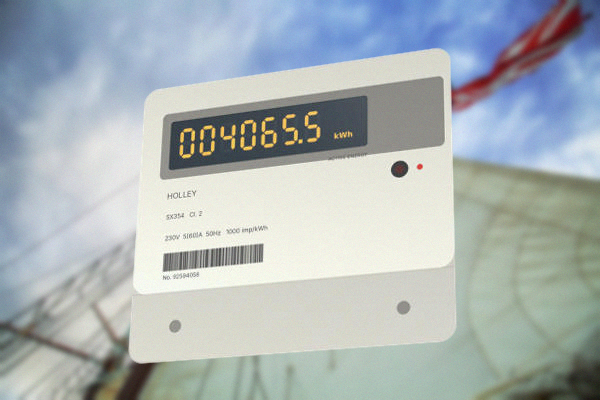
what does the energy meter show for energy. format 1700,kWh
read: 4065.5,kWh
